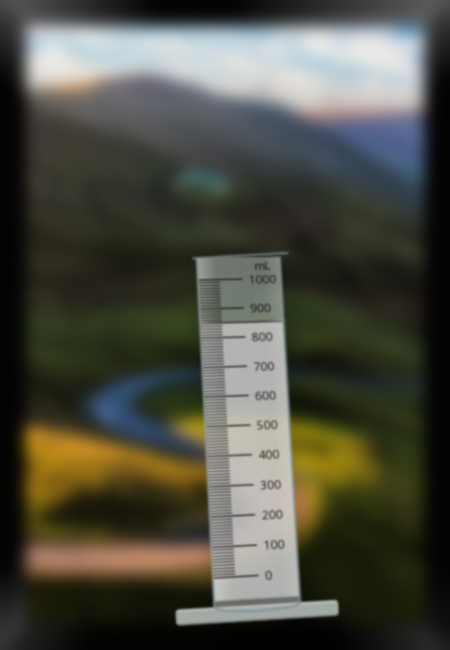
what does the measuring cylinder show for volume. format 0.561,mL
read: 850,mL
